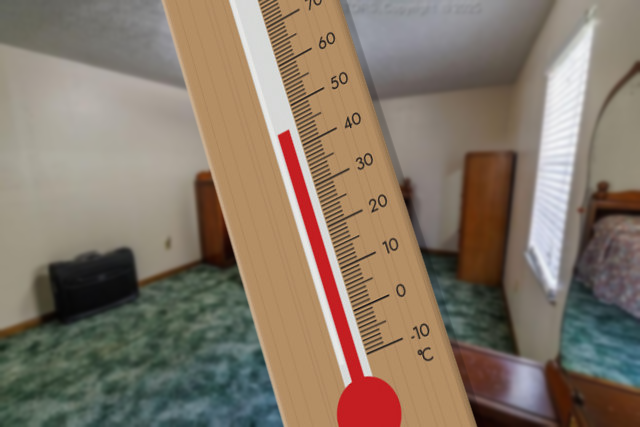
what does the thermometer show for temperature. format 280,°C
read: 45,°C
